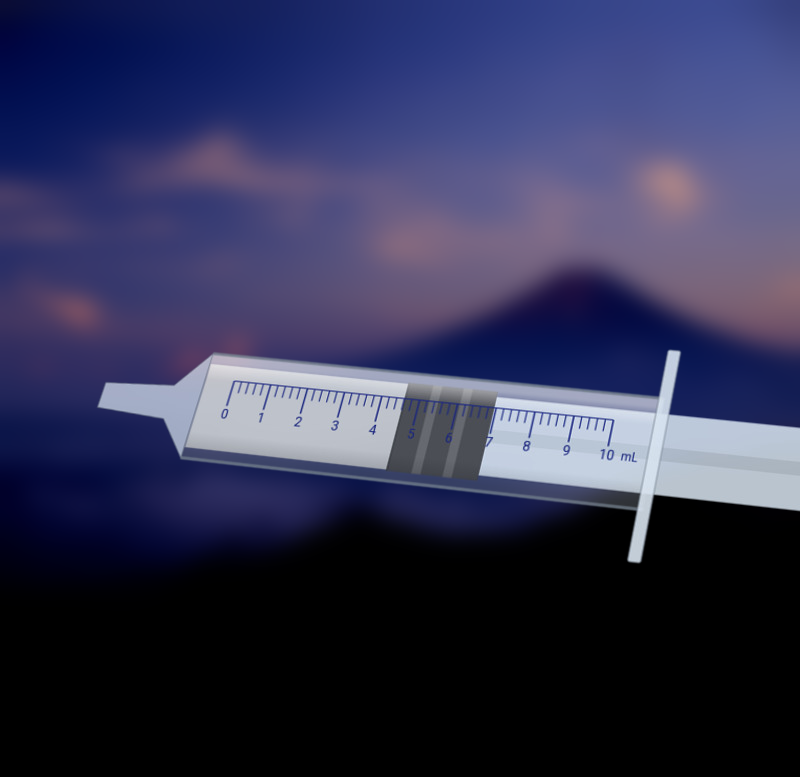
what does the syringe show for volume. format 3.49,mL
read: 4.6,mL
